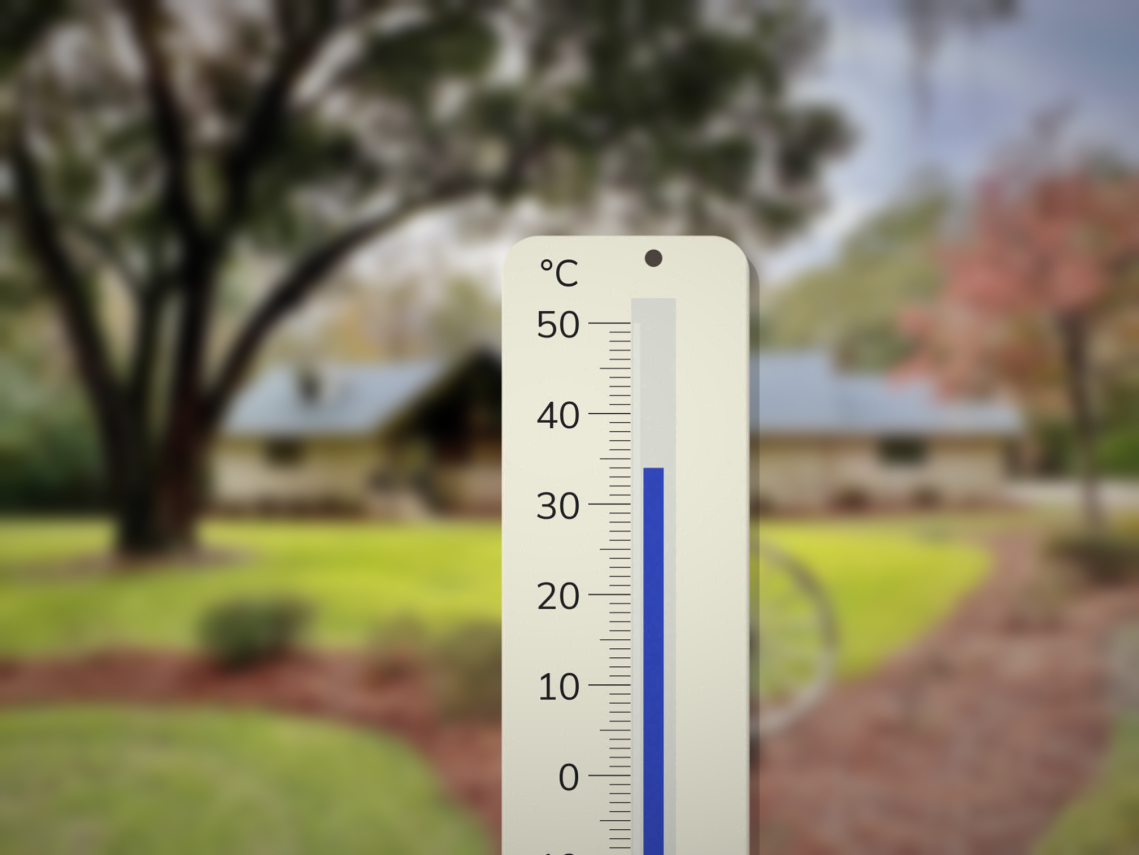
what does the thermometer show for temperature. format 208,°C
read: 34,°C
